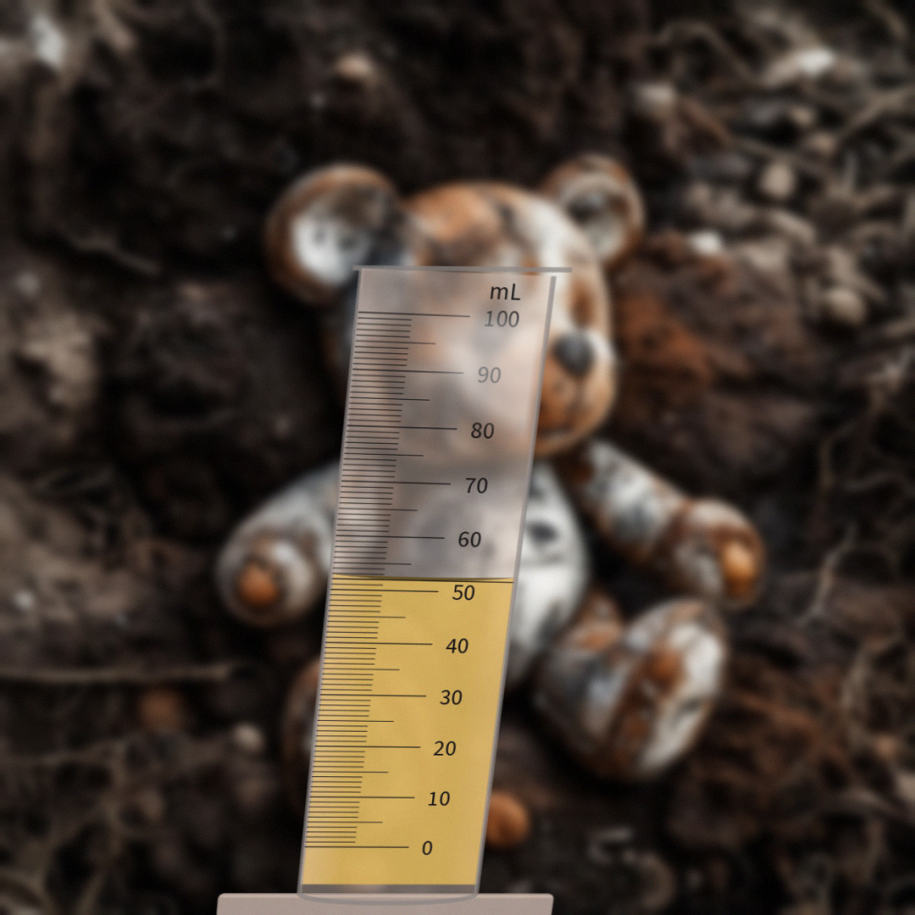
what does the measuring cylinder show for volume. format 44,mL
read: 52,mL
